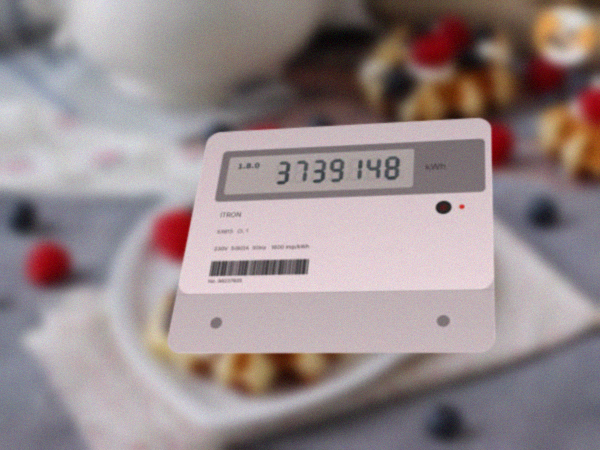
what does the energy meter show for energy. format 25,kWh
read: 3739148,kWh
